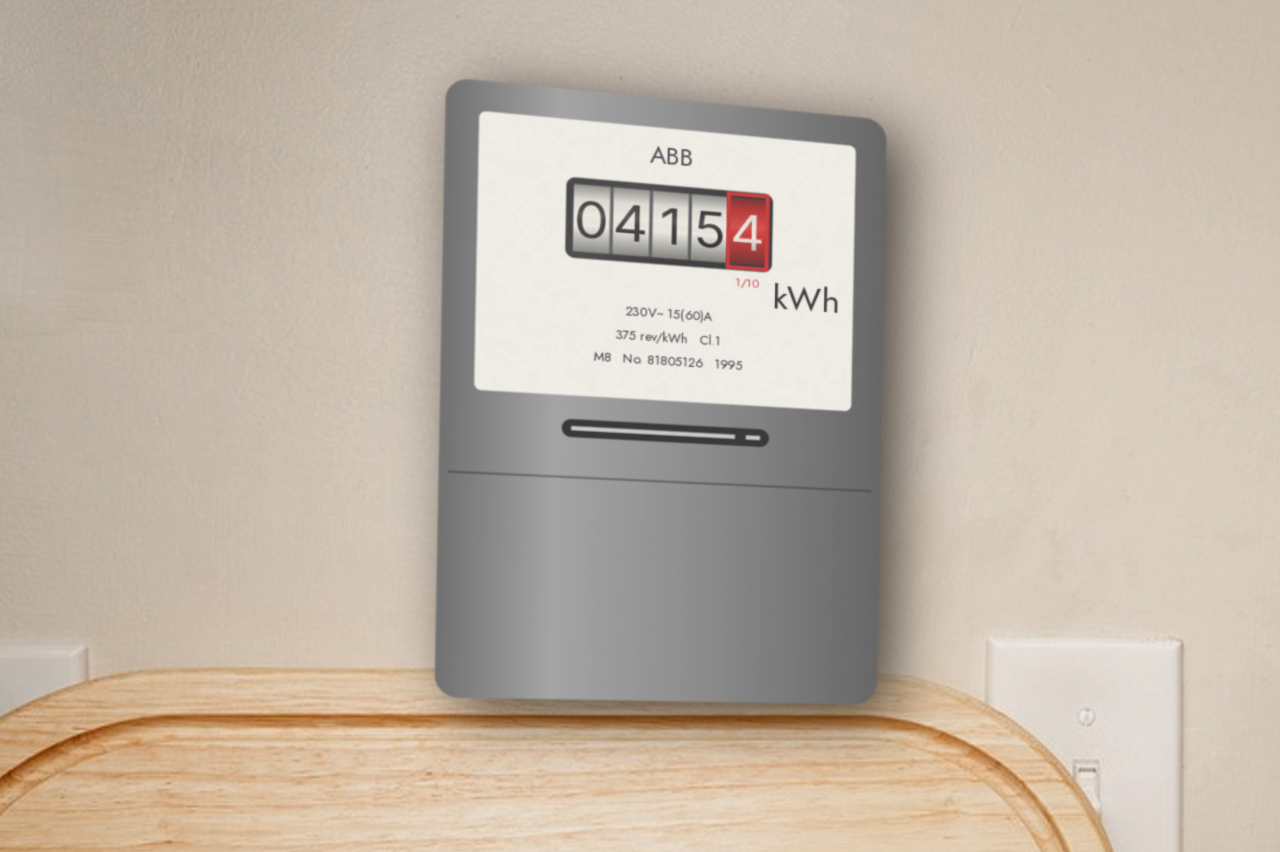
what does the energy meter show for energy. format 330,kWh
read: 415.4,kWh
